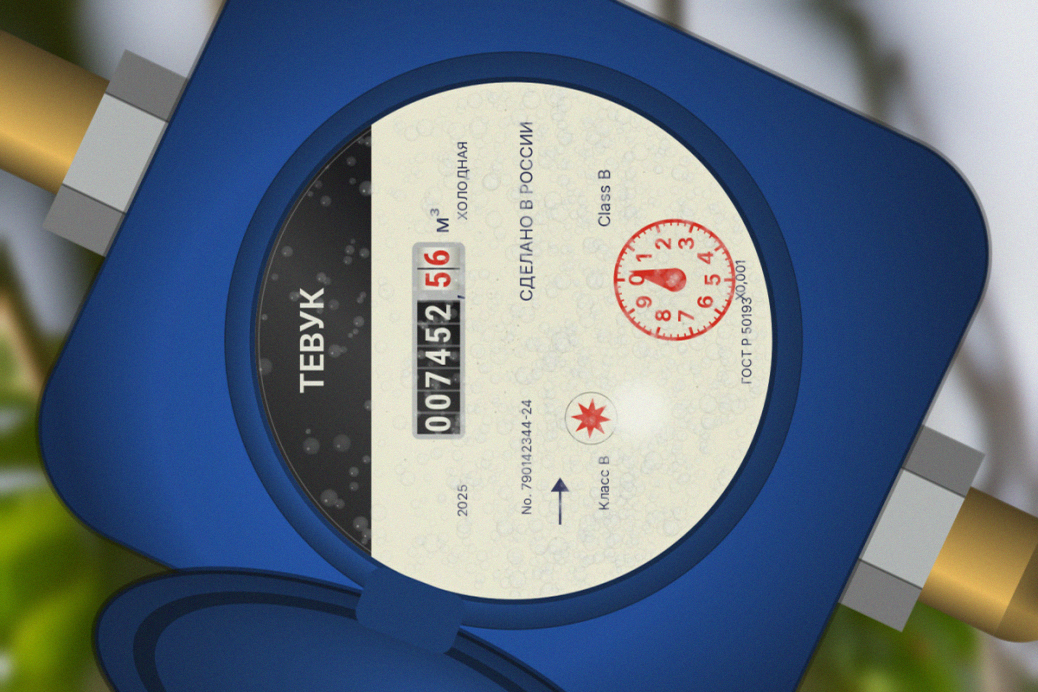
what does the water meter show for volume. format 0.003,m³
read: 7452.560,m³
